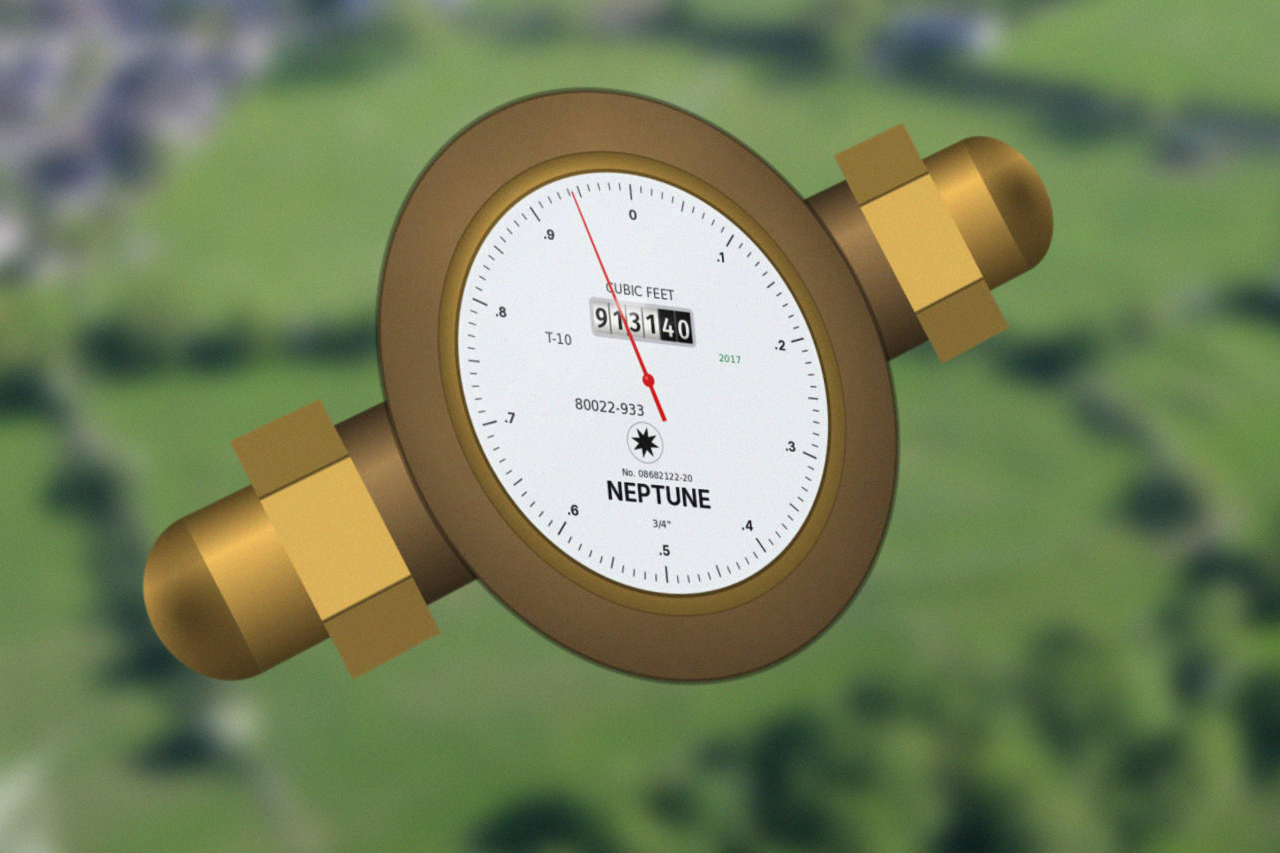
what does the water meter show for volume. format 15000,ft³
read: 913139.94,ft³
